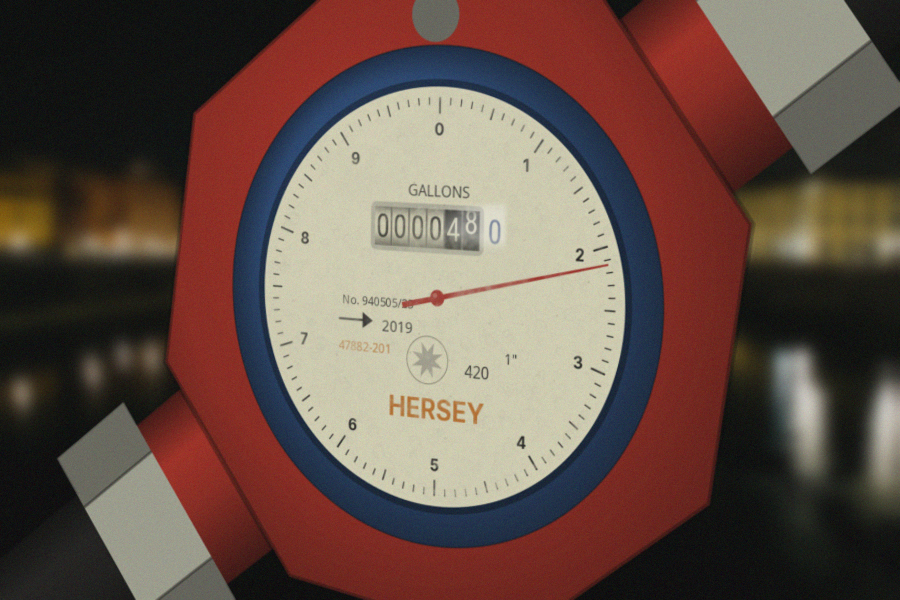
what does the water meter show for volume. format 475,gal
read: 482.1,gal
